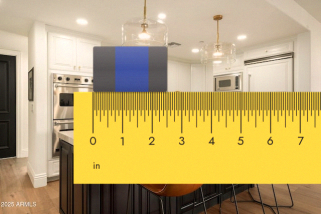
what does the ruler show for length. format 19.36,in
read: 2.5,in
